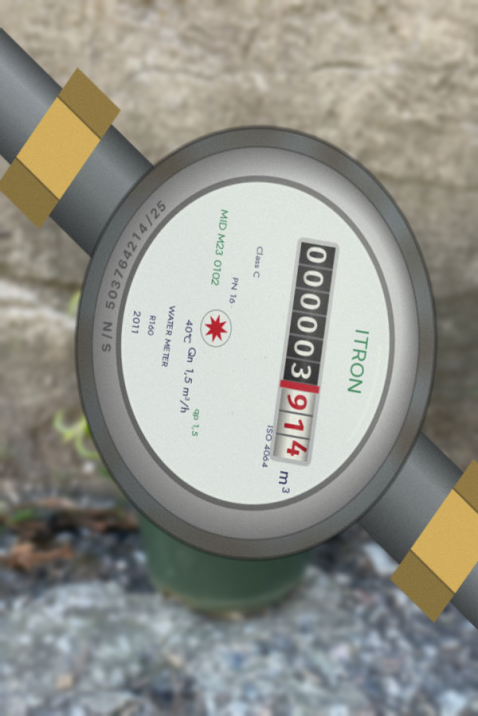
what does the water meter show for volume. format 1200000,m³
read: 3.914,m³
